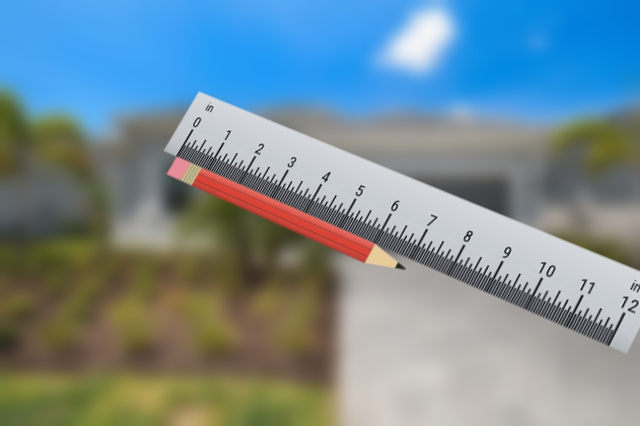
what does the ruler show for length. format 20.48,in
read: 7,in
